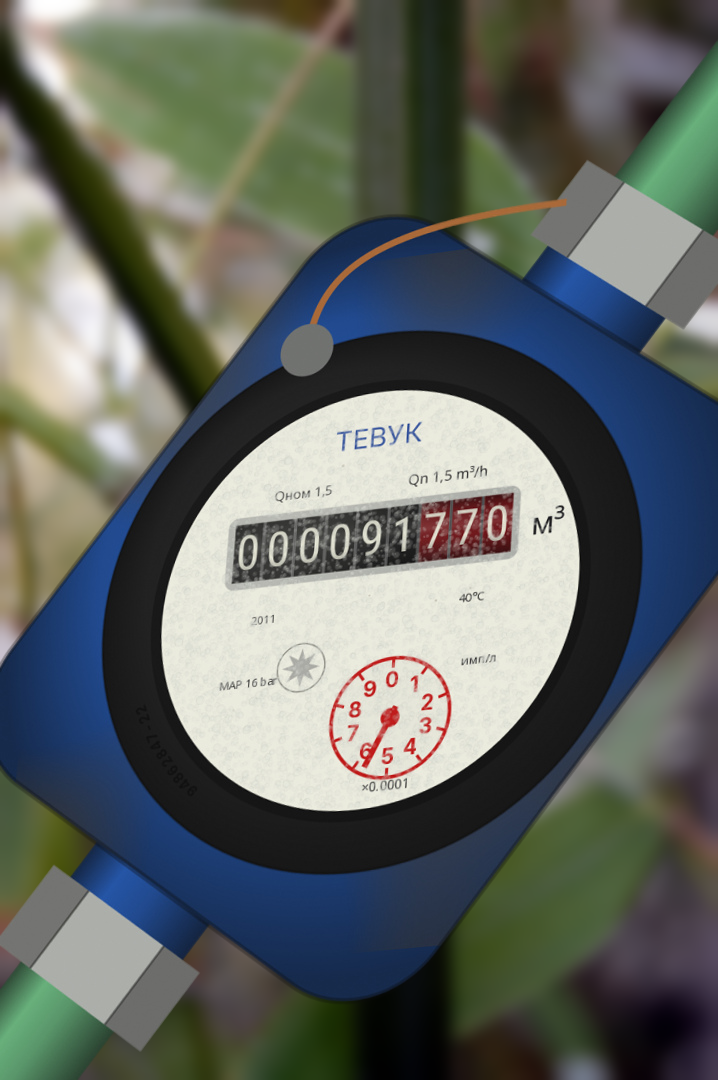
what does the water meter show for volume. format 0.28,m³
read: 91.7705,m³
